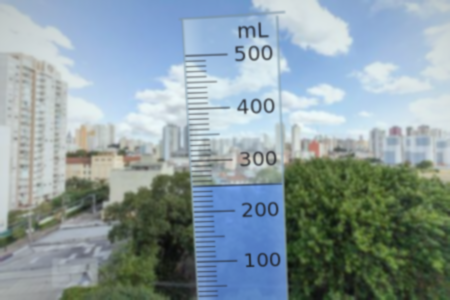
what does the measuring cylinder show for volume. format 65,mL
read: 250,mL
